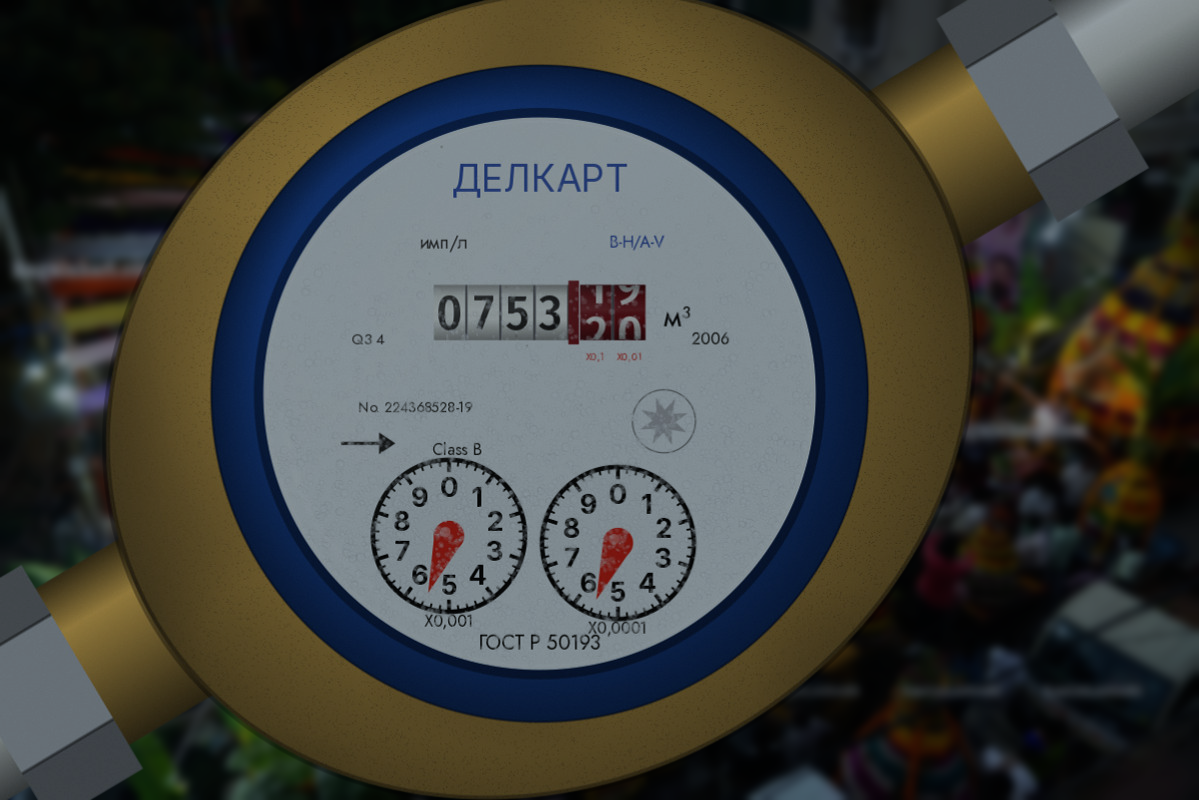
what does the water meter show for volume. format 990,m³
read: 753.1955,m³
